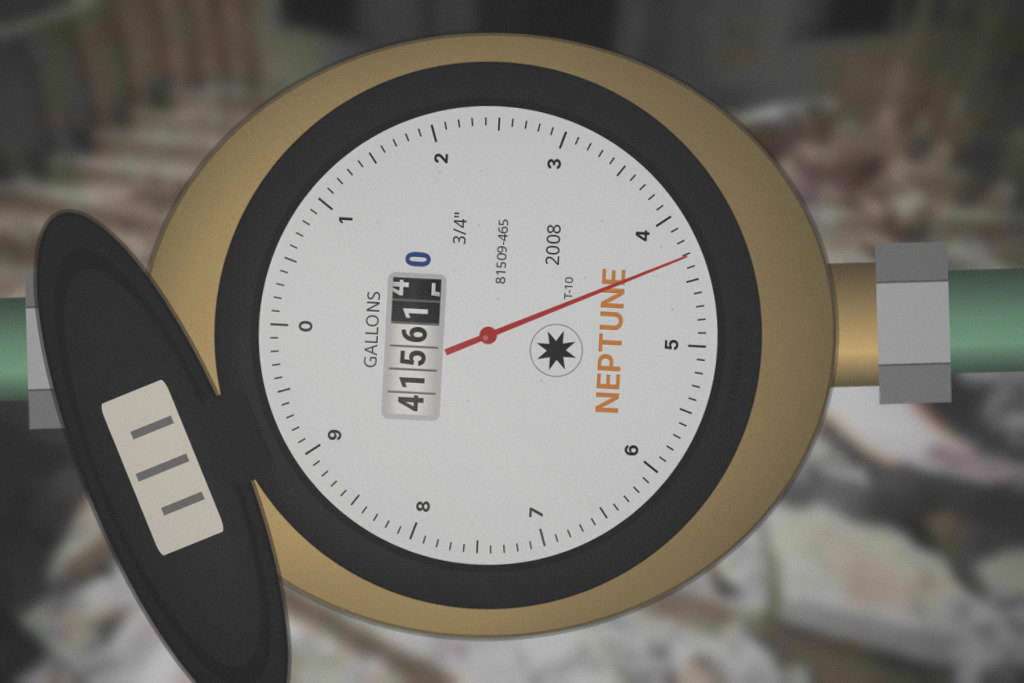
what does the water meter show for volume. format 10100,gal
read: 4156144.3,gal
